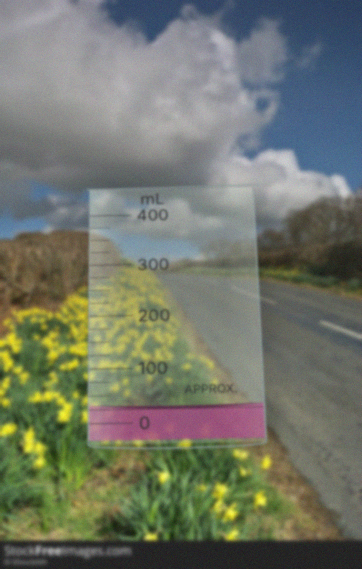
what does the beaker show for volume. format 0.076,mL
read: 25,mL
